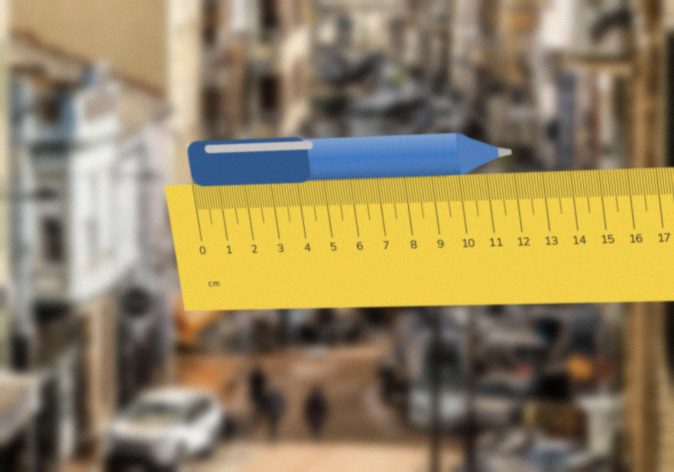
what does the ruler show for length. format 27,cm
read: 12,cm
